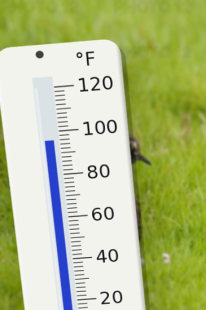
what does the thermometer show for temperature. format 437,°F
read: 96,°F
